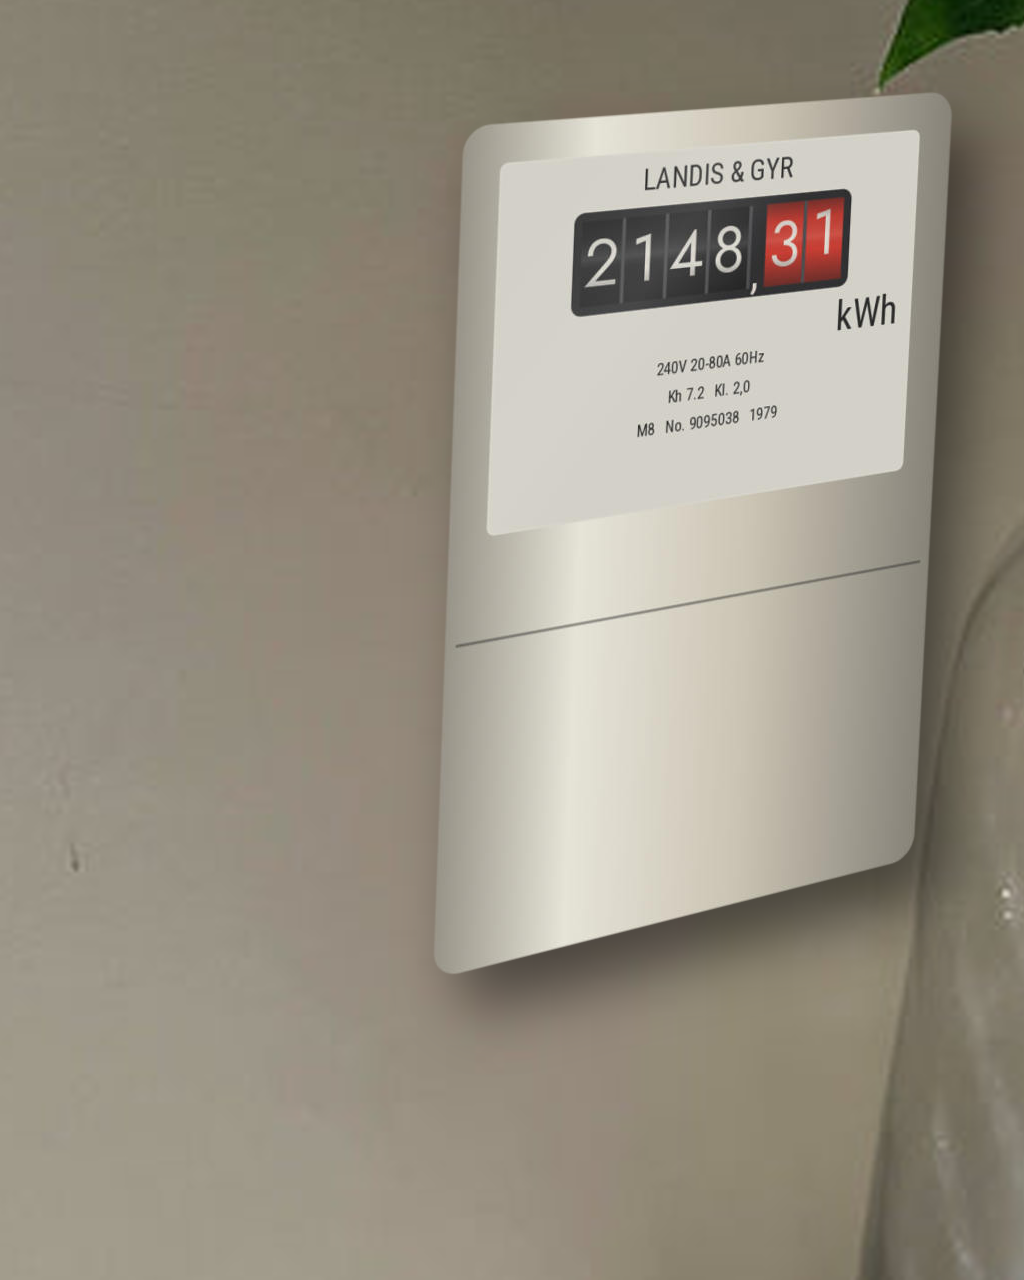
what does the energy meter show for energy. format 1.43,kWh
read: 2148.31,kWh
